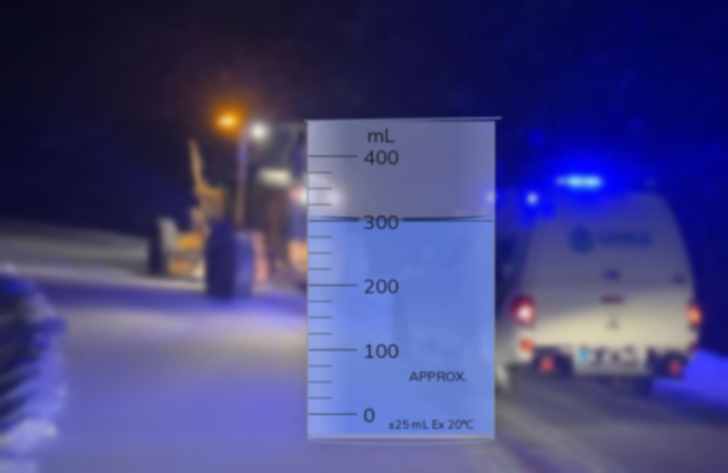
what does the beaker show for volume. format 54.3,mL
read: 300,mL
